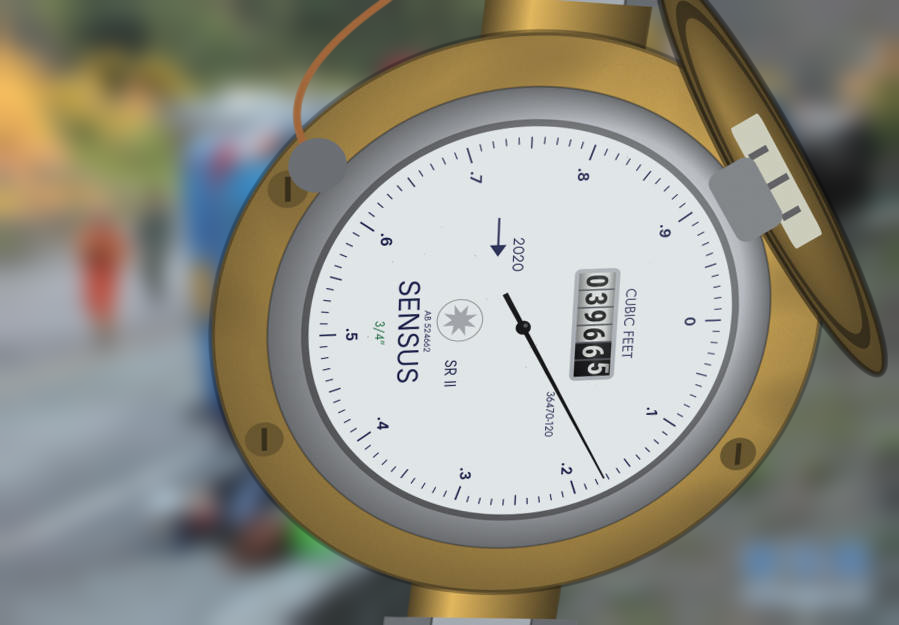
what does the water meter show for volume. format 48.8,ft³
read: 39665.17,ft³
